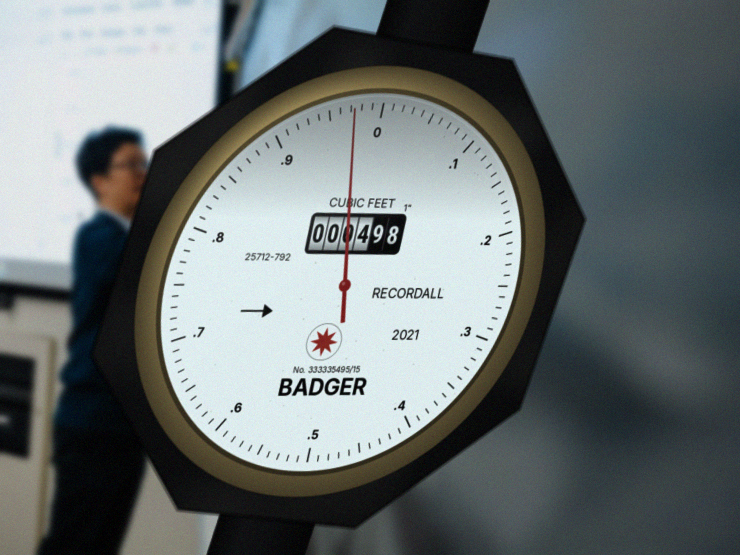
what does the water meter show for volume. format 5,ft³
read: 497.97,ft³
